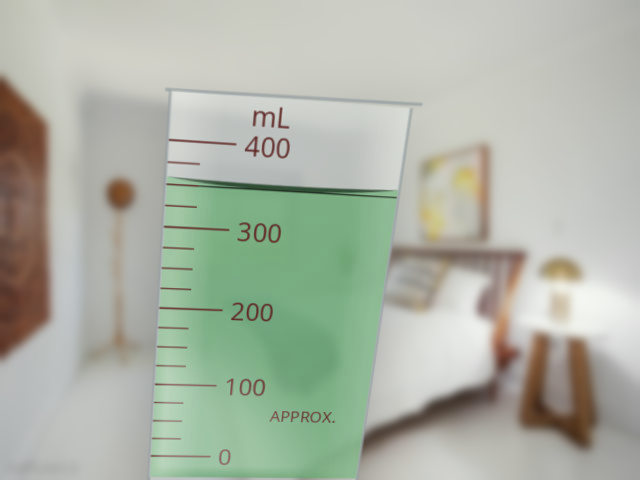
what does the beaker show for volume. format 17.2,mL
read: 350,mL
